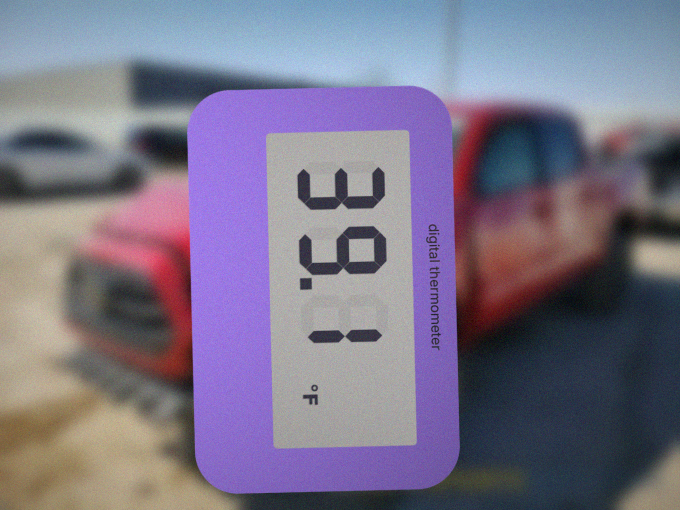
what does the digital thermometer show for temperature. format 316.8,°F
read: 39.1,°F
